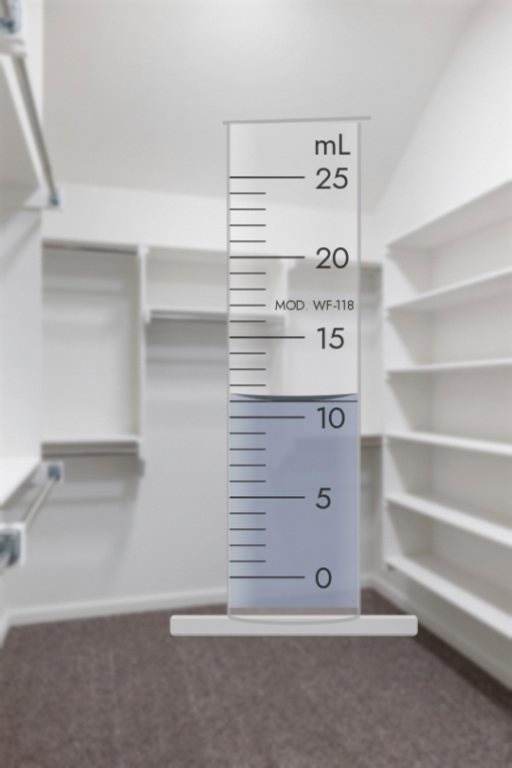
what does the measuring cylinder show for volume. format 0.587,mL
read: 11,mL
